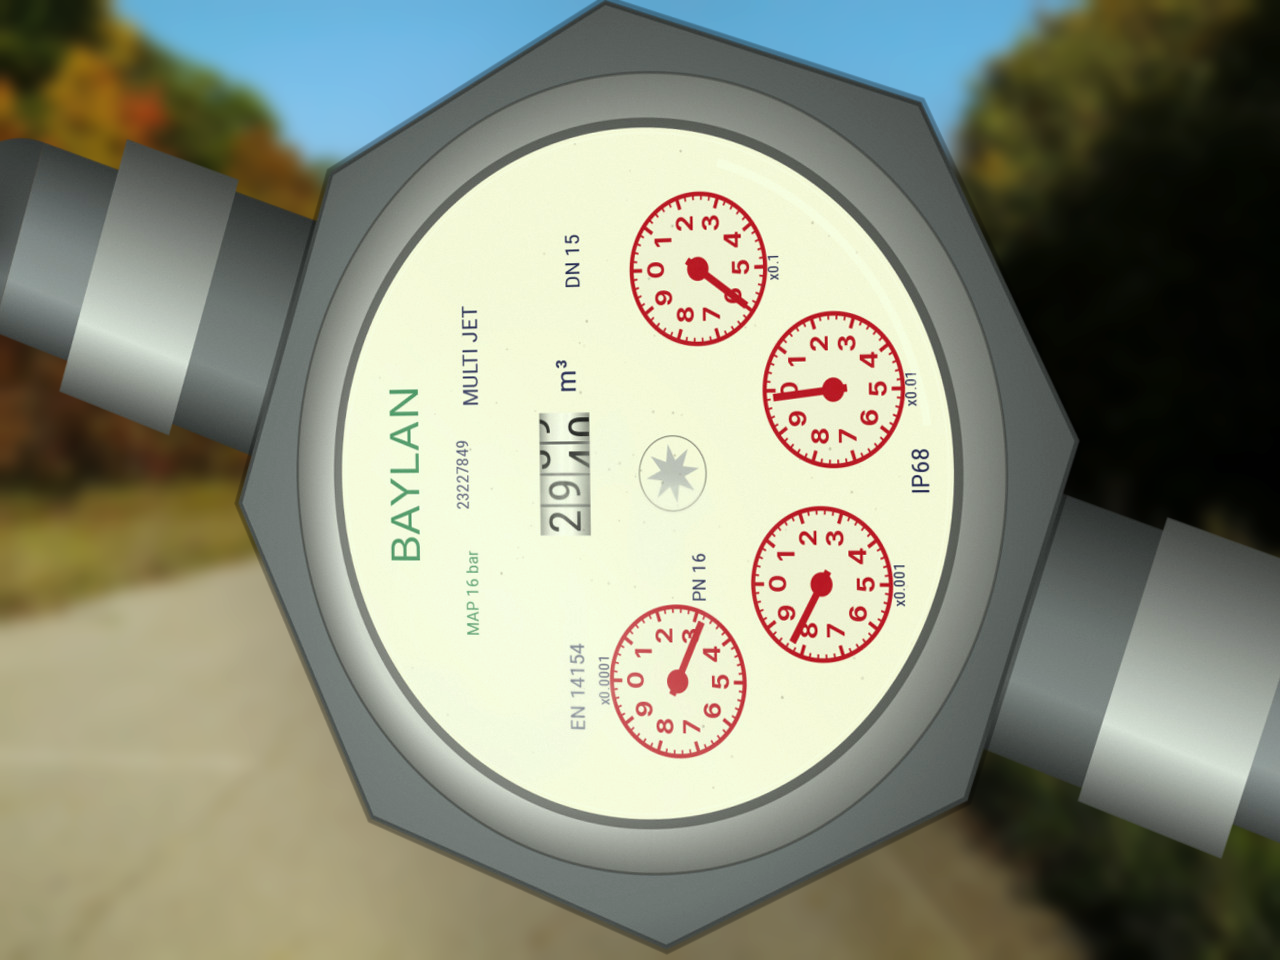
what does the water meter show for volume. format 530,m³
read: 2939.5983,m³
